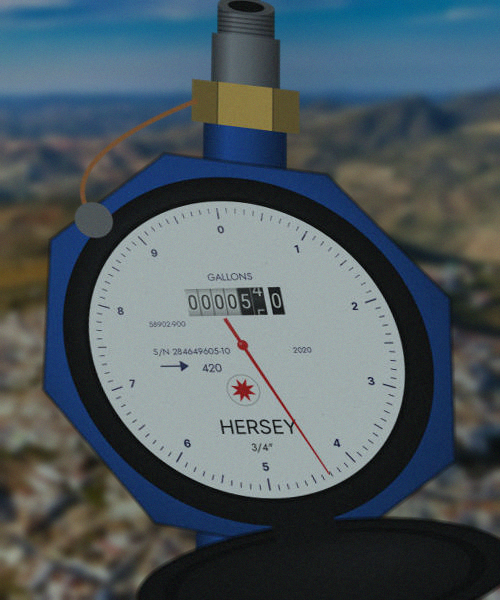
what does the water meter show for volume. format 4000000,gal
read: 544.3,gal
